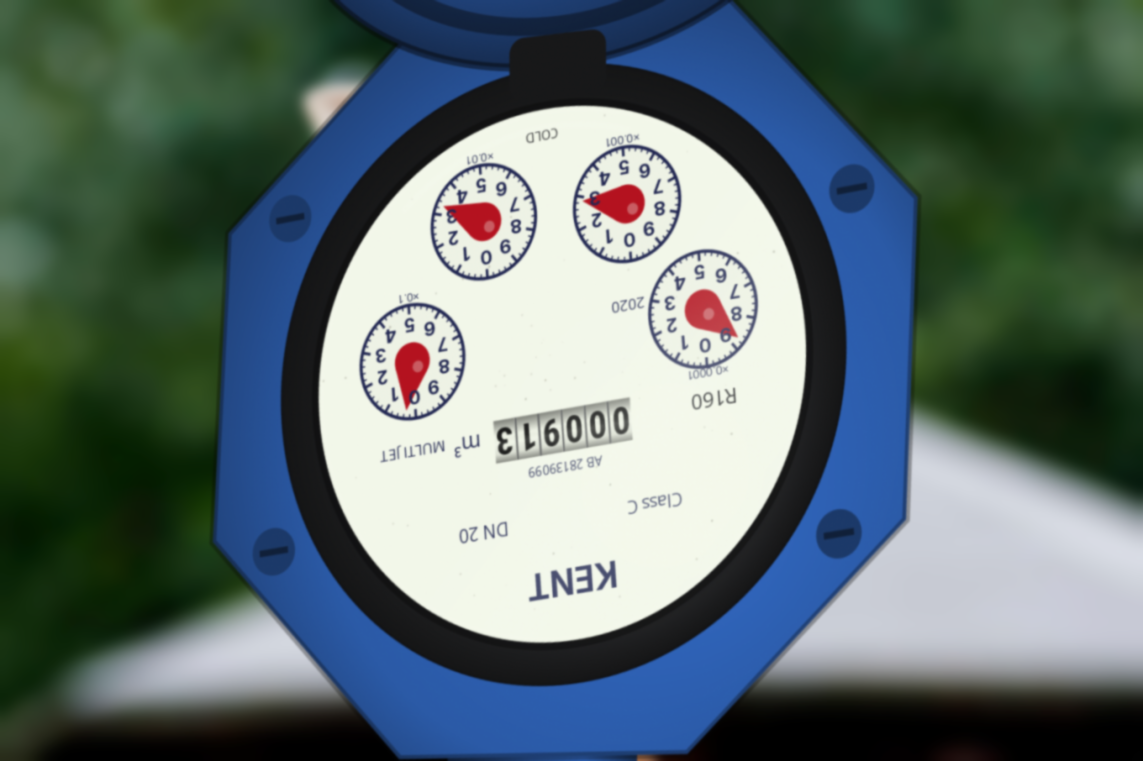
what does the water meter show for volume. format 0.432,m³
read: 913.0328,m³
